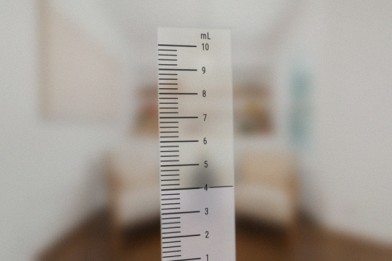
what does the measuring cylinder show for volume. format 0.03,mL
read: 4,mL
